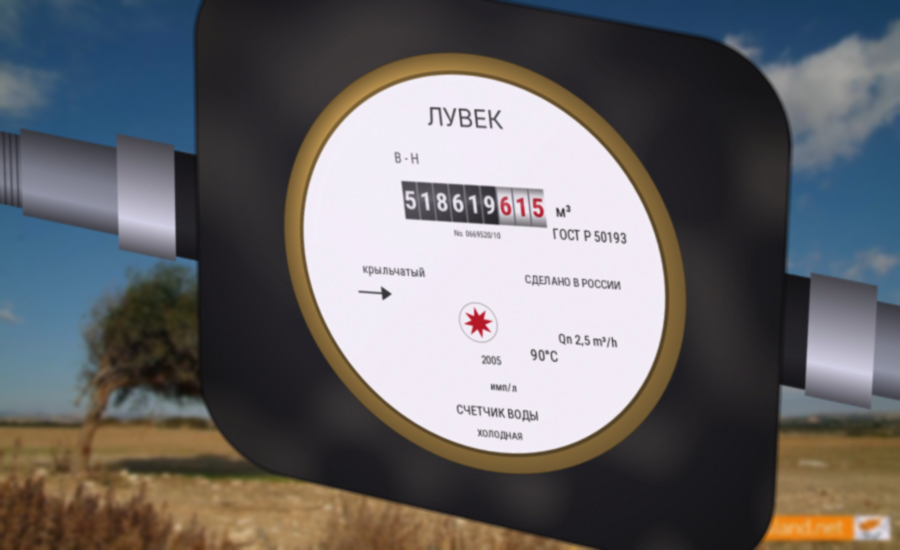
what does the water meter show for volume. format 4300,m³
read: 518619.615,m³
